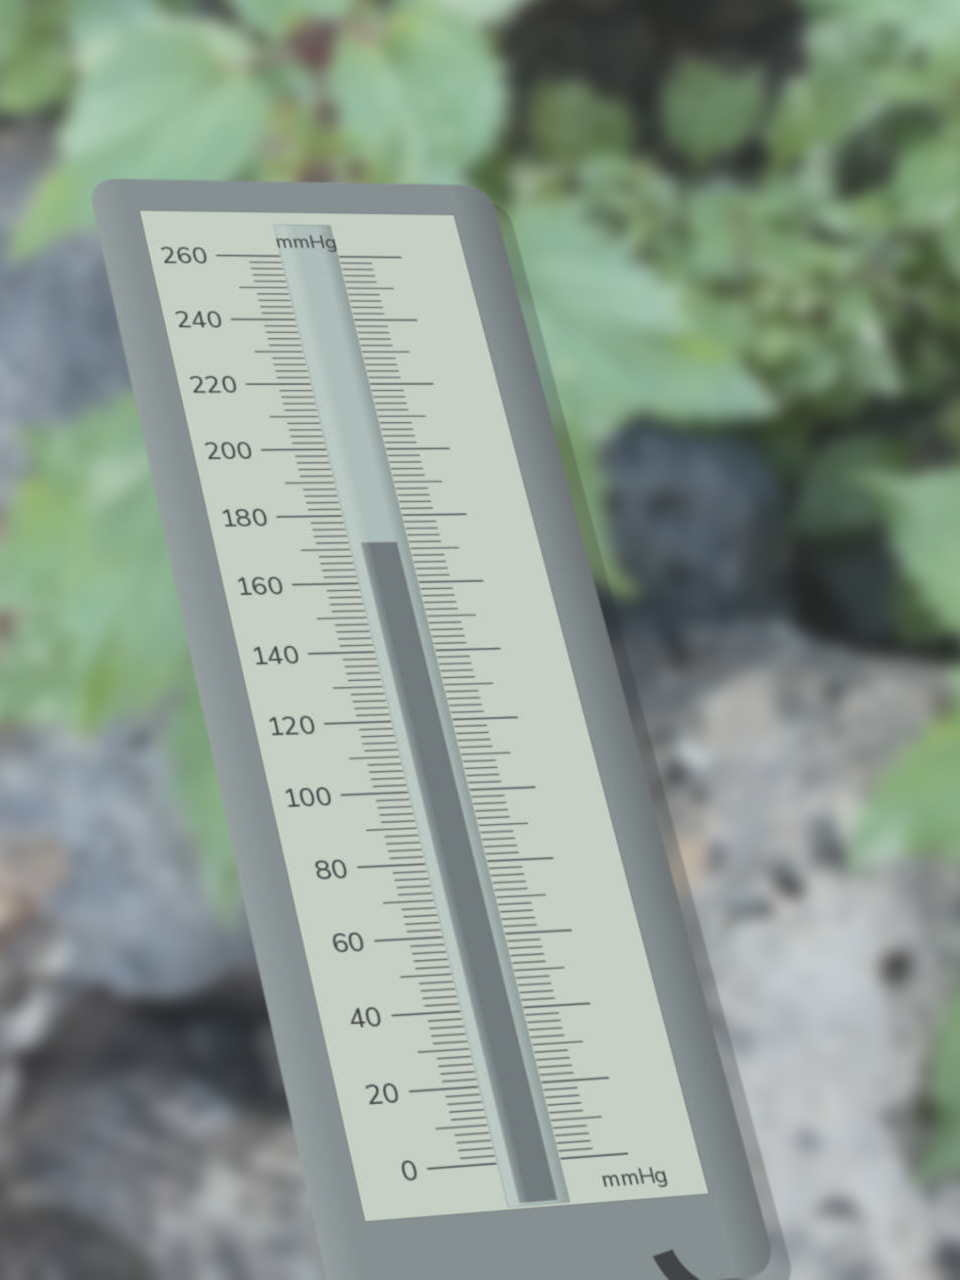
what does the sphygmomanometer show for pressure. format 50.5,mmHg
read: 172,mmHg
